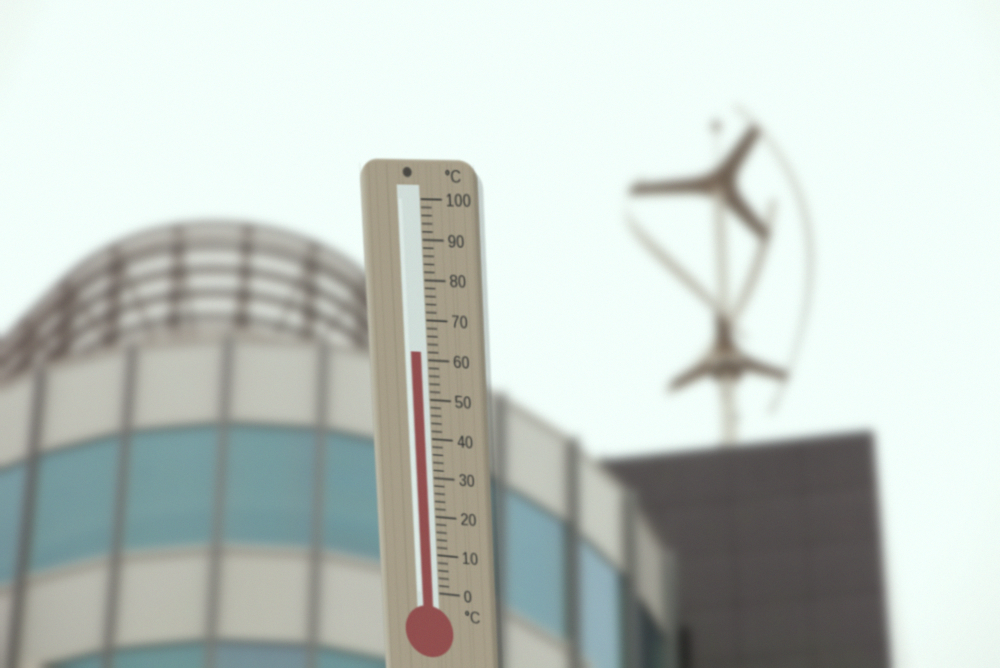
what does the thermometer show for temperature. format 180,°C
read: 62,°C
